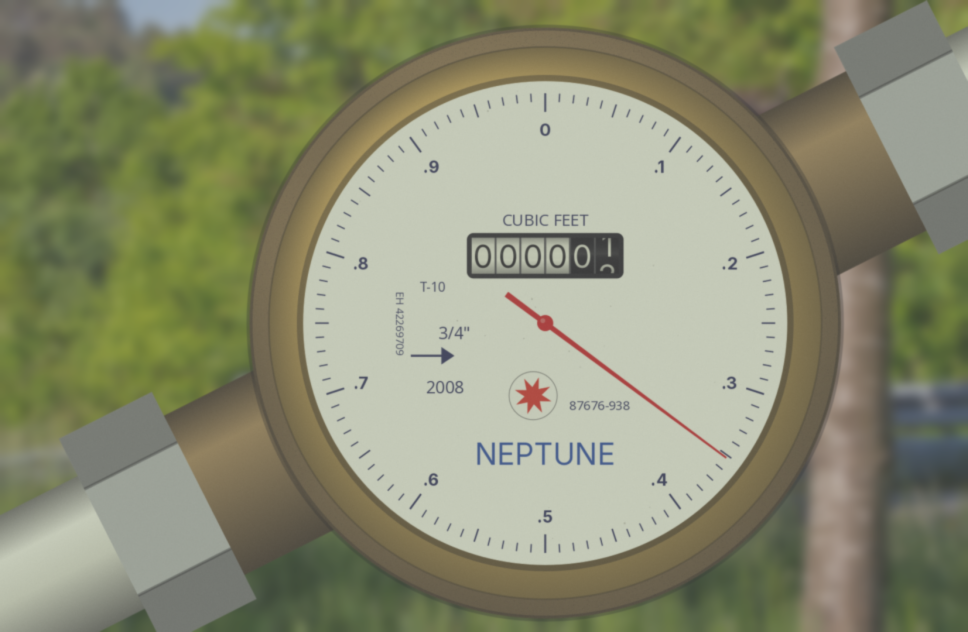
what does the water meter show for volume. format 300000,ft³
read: 1.35,ft³
